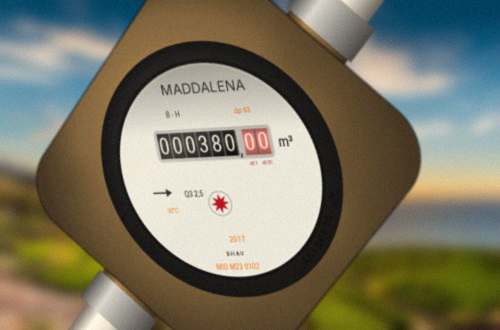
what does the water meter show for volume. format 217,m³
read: 380.00,m³
